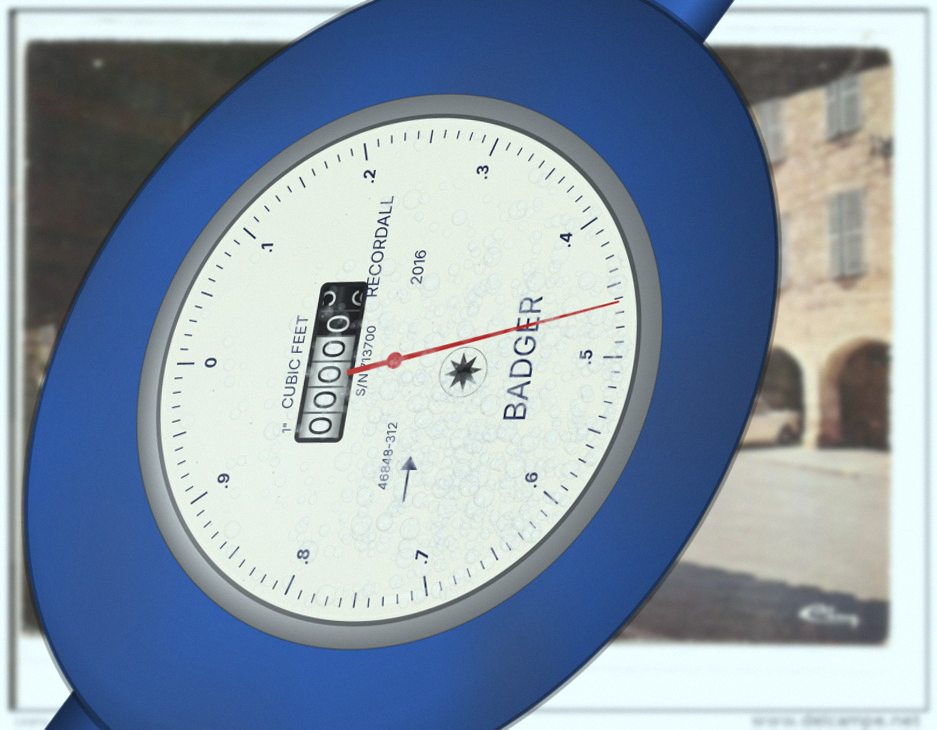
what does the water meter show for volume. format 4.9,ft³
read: 5.46,ft³
